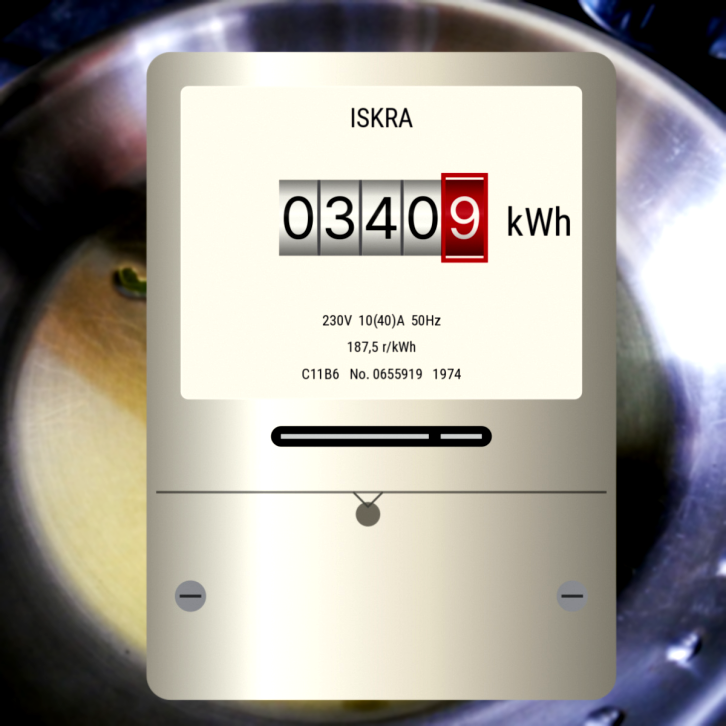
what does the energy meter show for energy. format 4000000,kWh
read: 340.9,kWh
